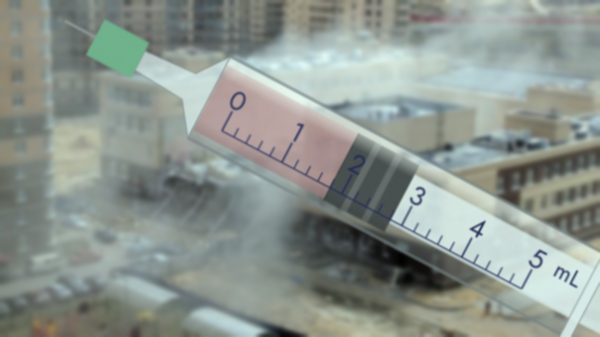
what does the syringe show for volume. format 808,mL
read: 1.8,mL
